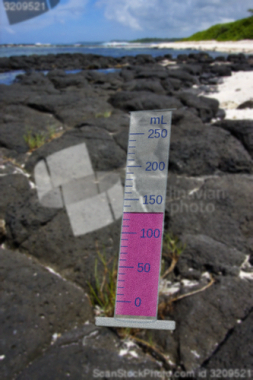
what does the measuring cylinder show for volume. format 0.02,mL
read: 130,mL
